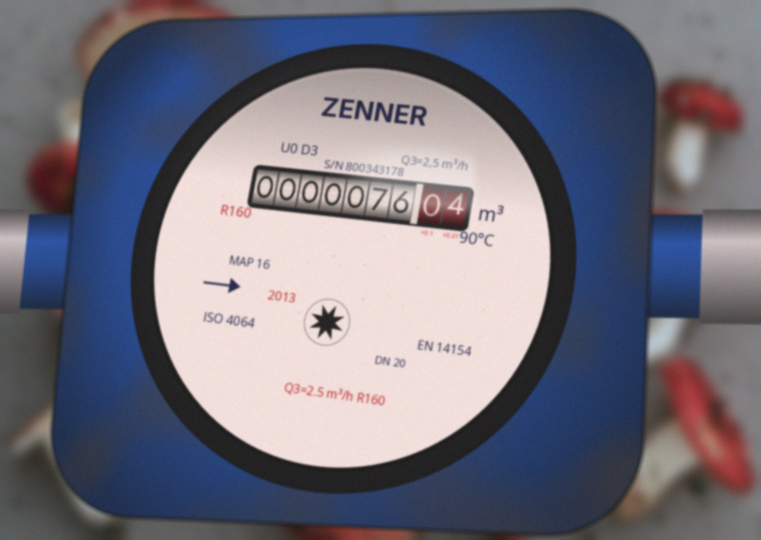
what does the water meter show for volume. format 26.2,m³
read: 76.04,m³
